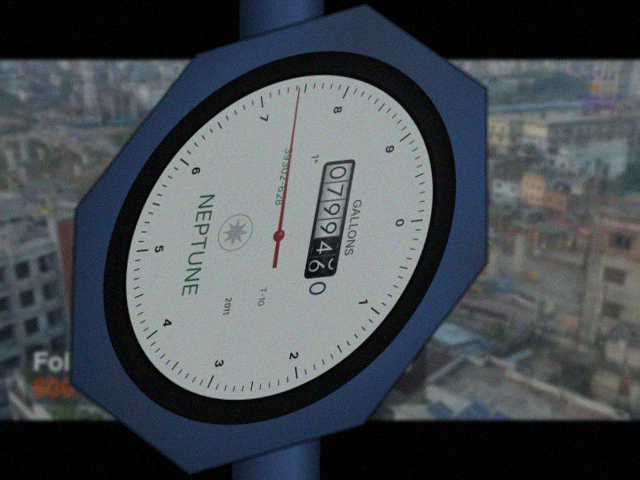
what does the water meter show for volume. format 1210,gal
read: 799457.4,gal
